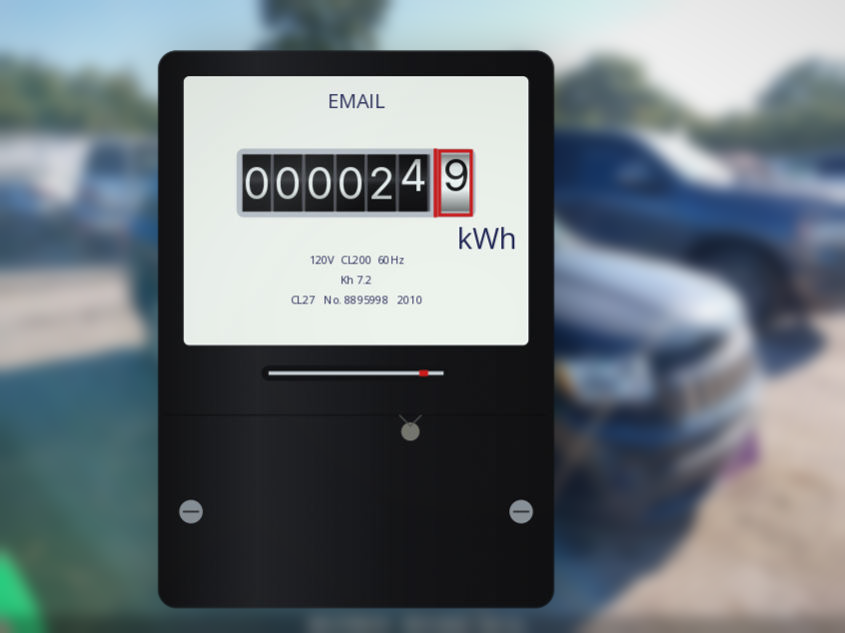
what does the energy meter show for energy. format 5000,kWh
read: 24.9,kWh
